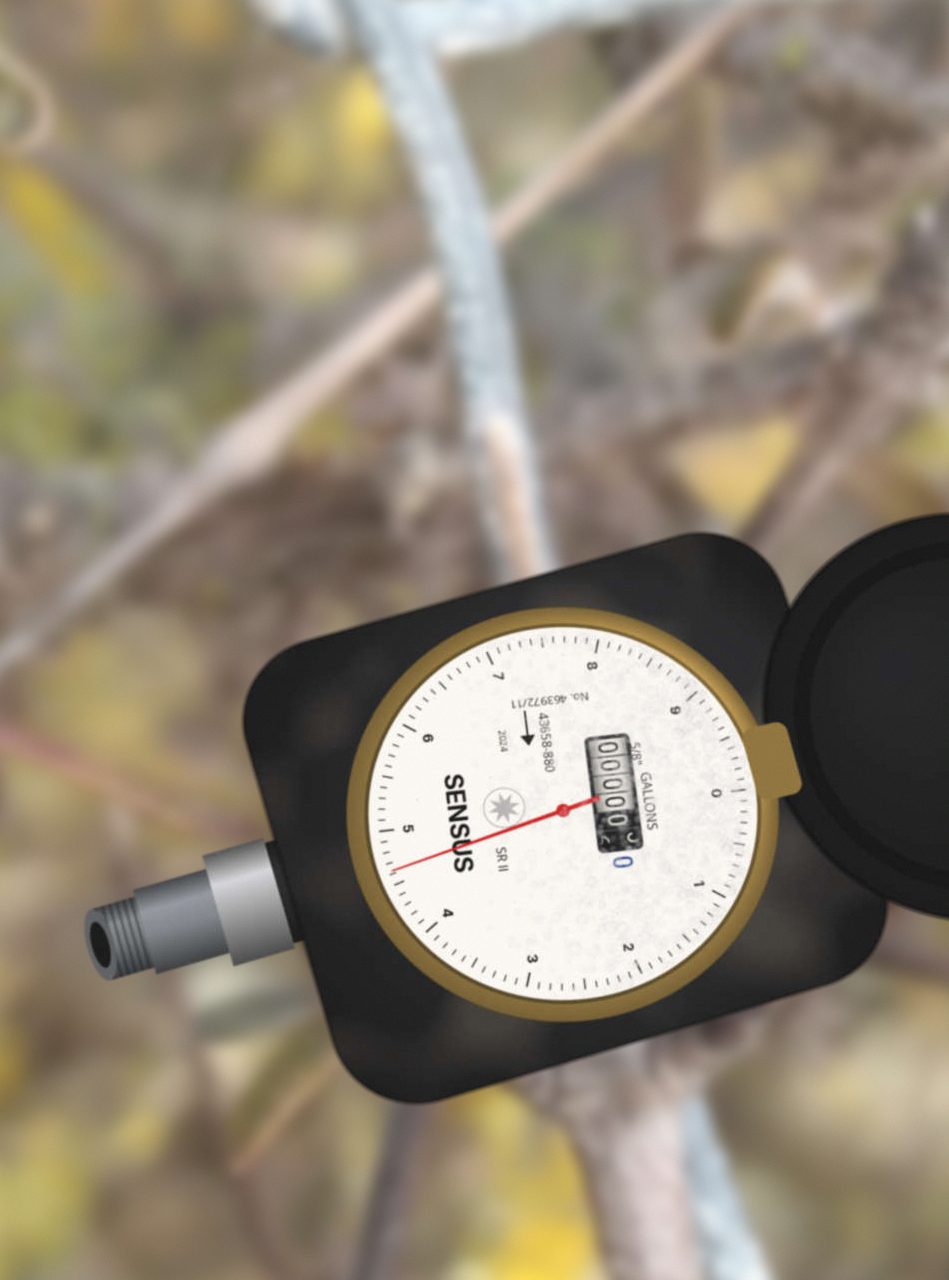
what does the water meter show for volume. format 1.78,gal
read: 54.6,gal
